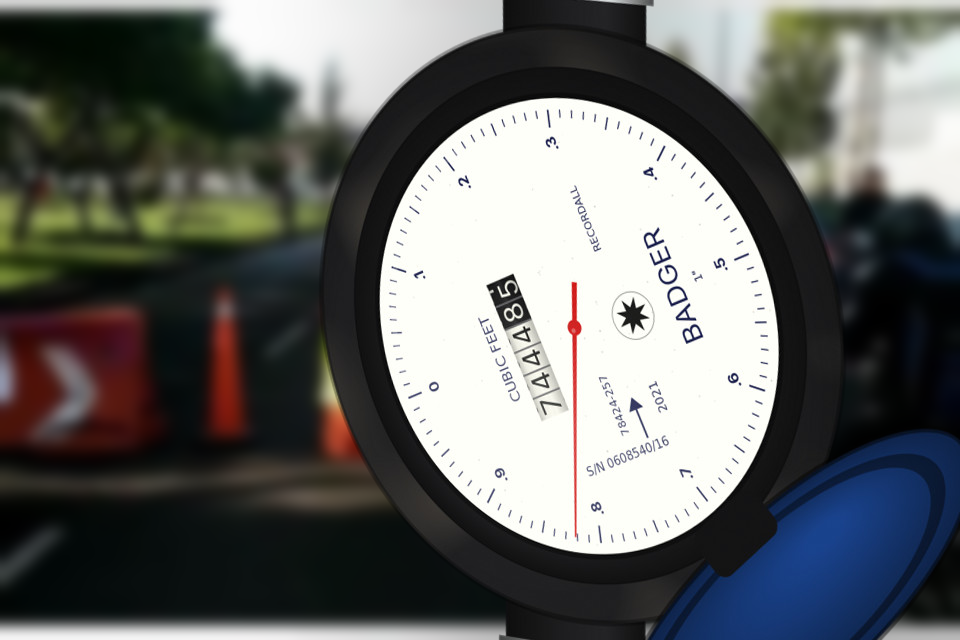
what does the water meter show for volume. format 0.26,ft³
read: 744484.82,ft³
